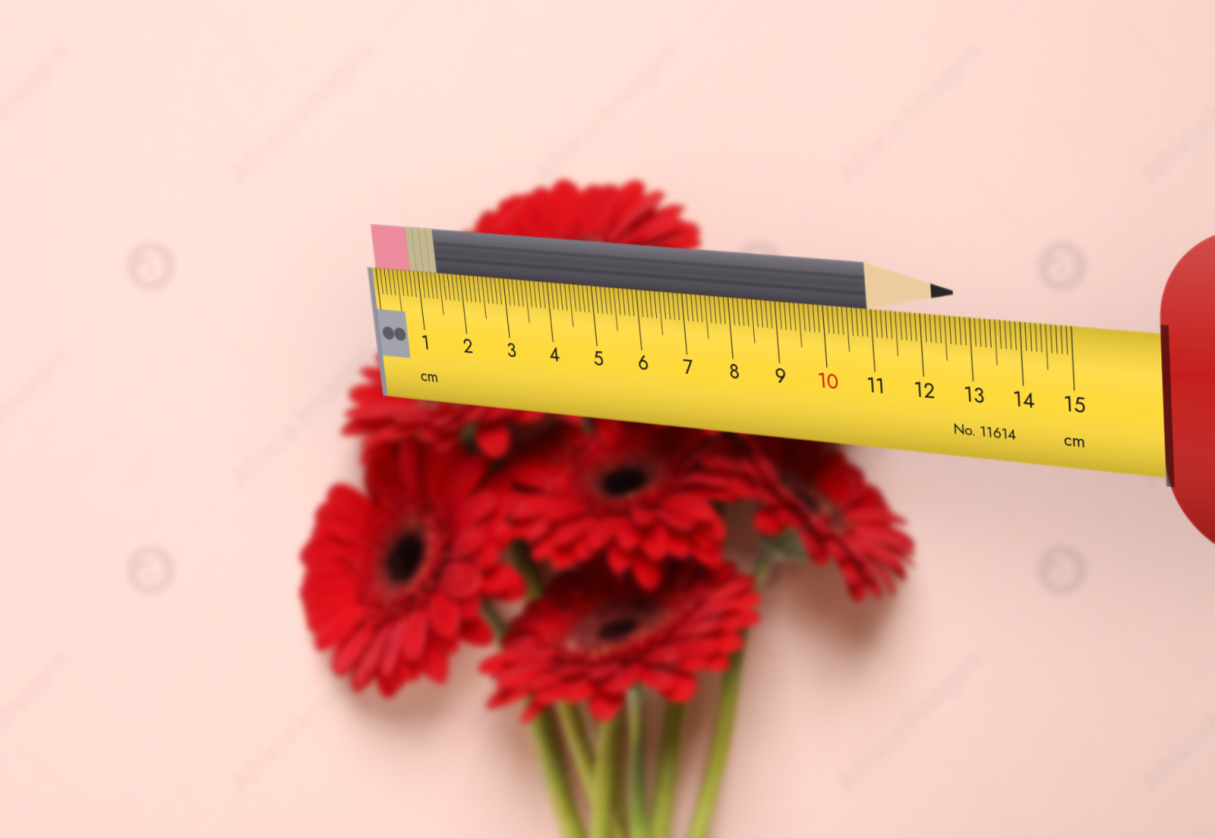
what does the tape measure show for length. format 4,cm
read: 12.7,cm
